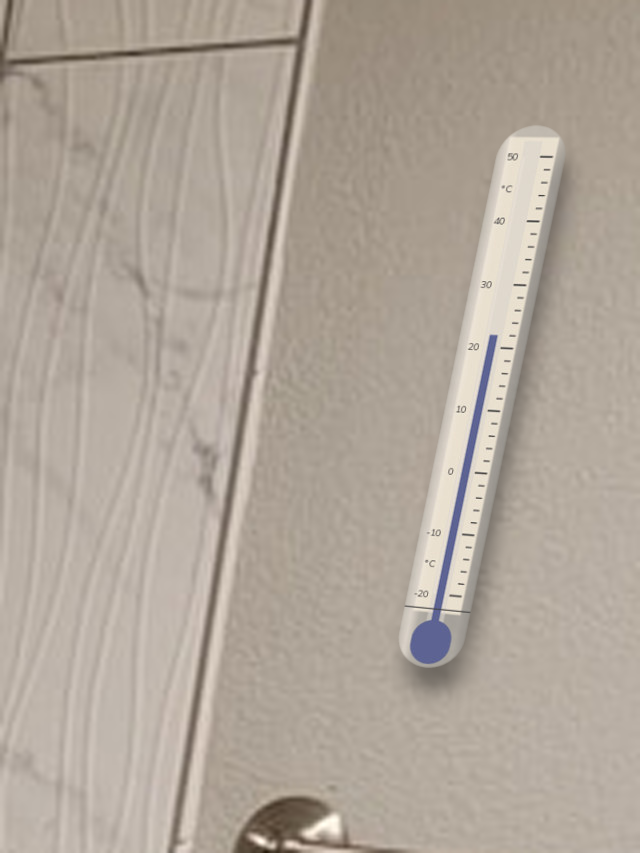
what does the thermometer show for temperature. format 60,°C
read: 22,°C
